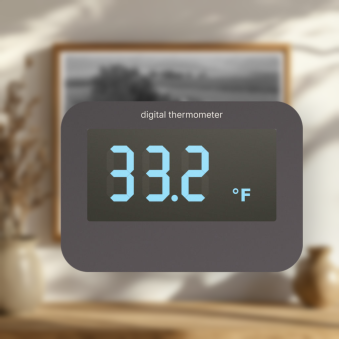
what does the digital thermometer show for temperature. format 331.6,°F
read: 33.2,°F
